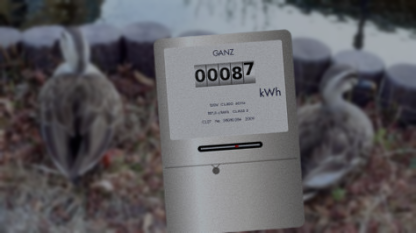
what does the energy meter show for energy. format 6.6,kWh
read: 87,kWh
